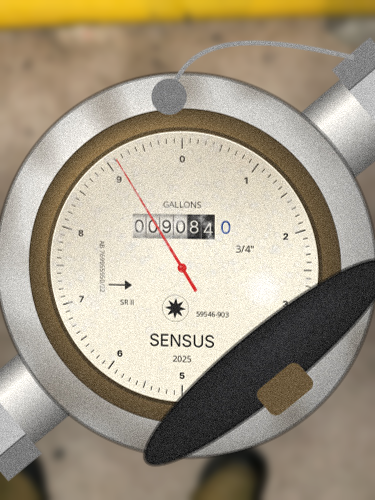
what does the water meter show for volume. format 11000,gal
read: 90839.1,gal
